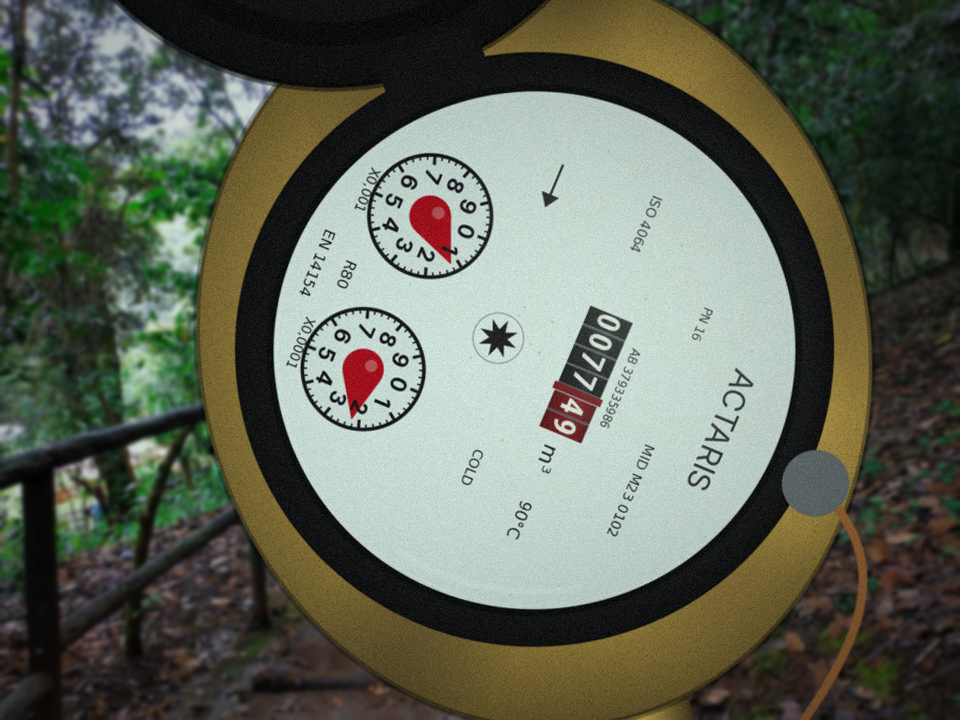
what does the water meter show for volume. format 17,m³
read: 77.4912,m³
